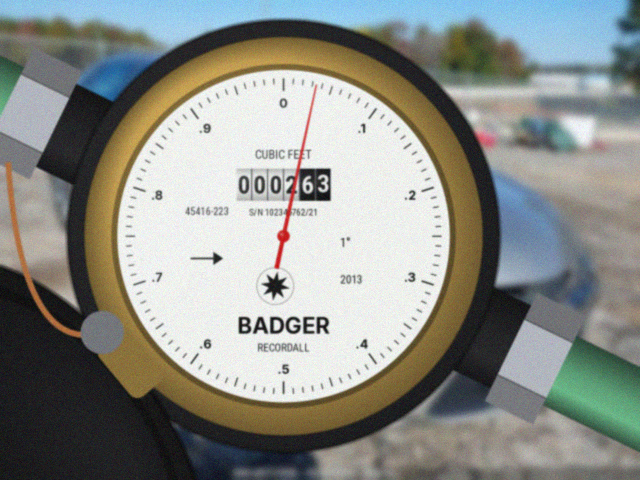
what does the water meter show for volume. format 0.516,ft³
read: 263.03,ft³
